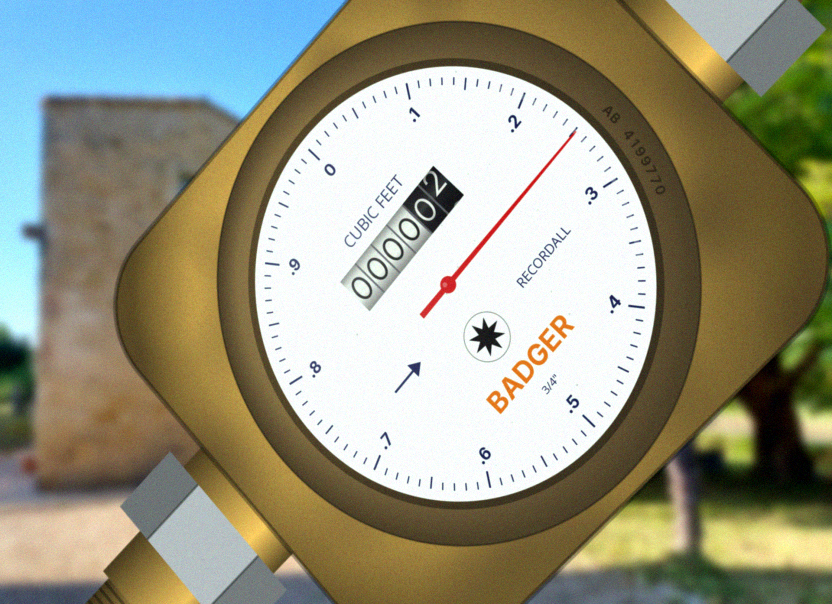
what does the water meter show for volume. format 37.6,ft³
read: 2.25,ft³
